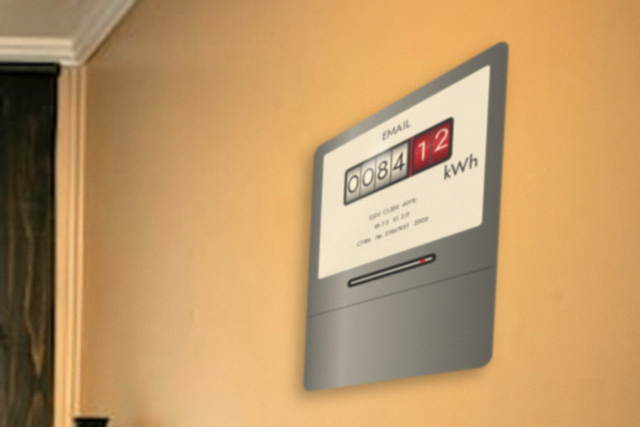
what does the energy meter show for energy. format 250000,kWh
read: 84.12,kWh
